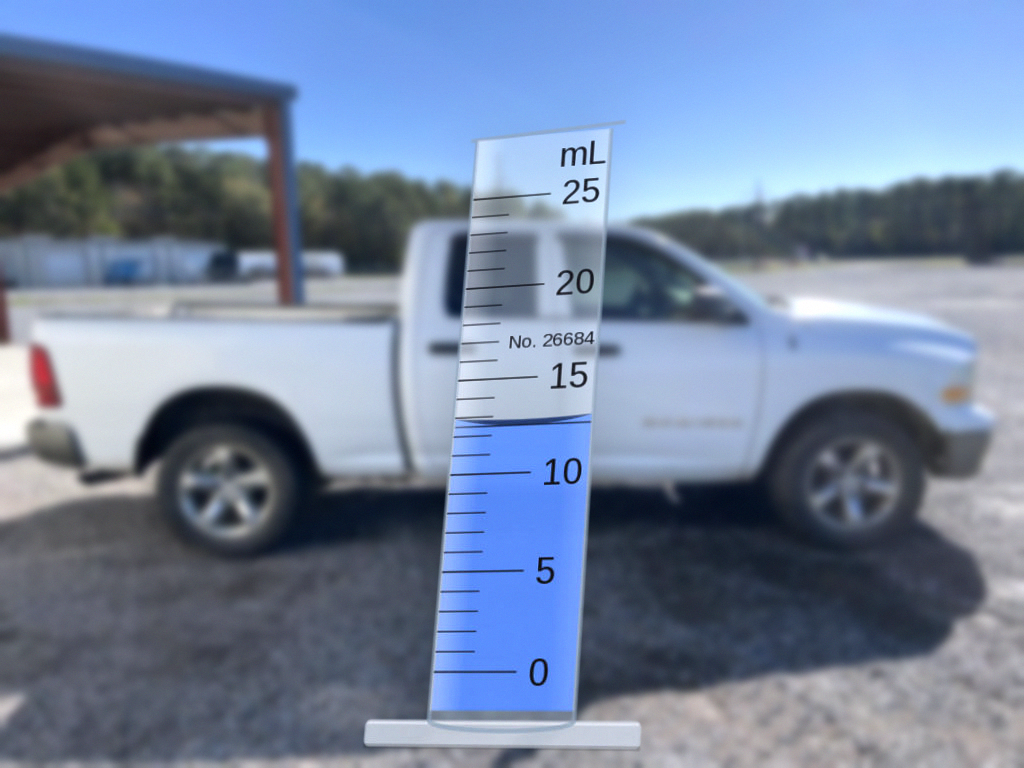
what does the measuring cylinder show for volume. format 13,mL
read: 12.5,mL
